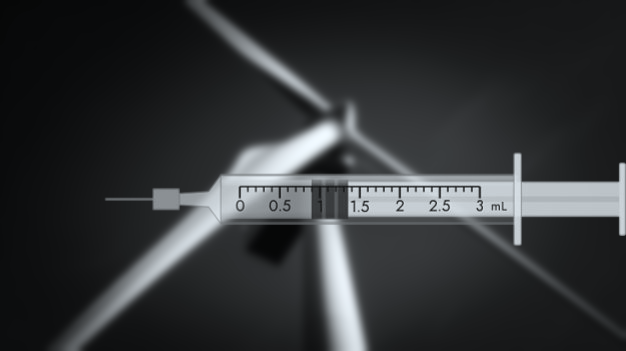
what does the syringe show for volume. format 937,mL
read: 0.9,mL
